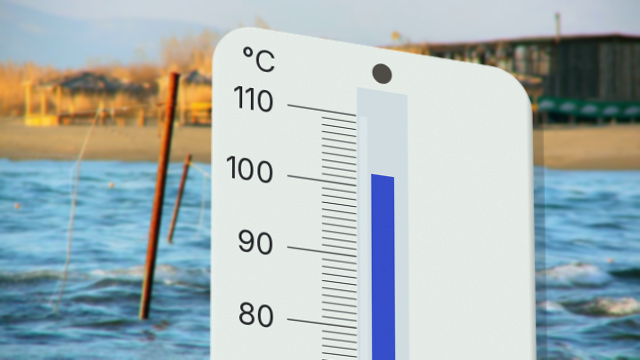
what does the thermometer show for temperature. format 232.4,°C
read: 102,°C
